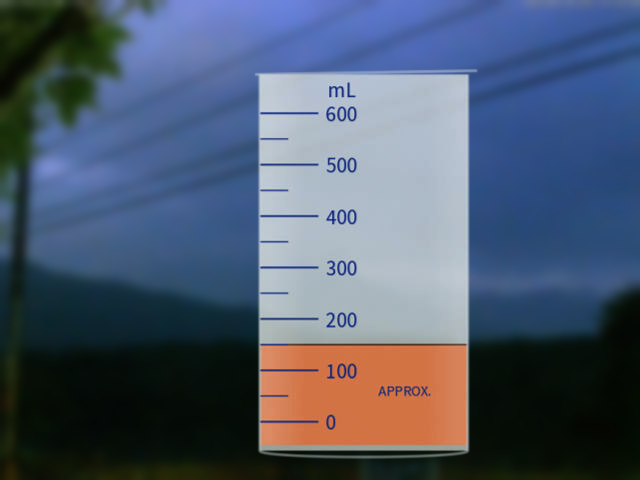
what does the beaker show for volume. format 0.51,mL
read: 150,mL
